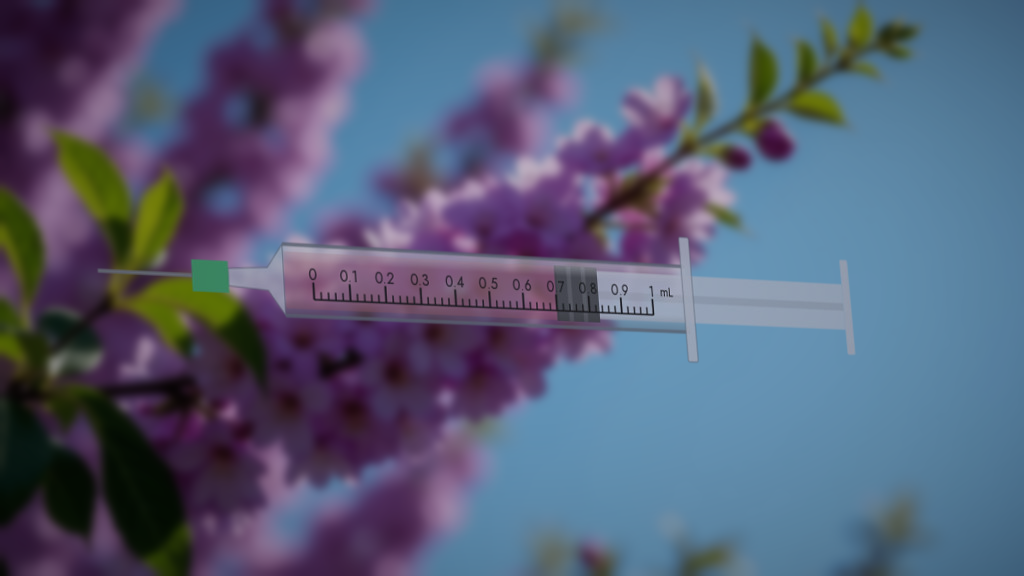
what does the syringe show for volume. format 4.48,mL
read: 0.7,mL
